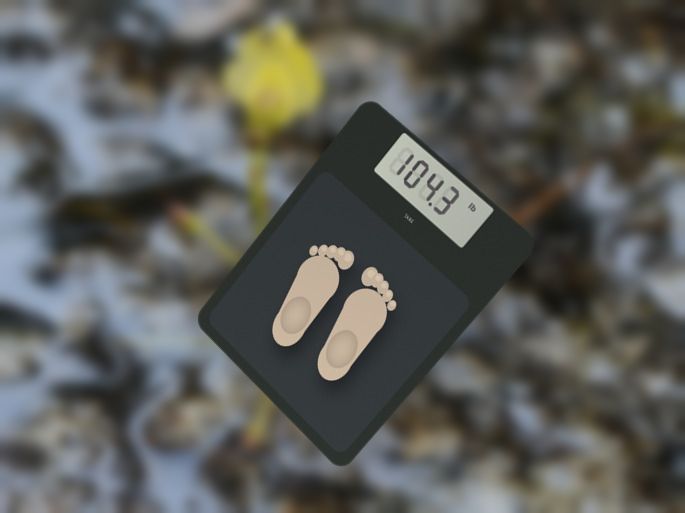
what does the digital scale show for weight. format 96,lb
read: 104.3,lb
